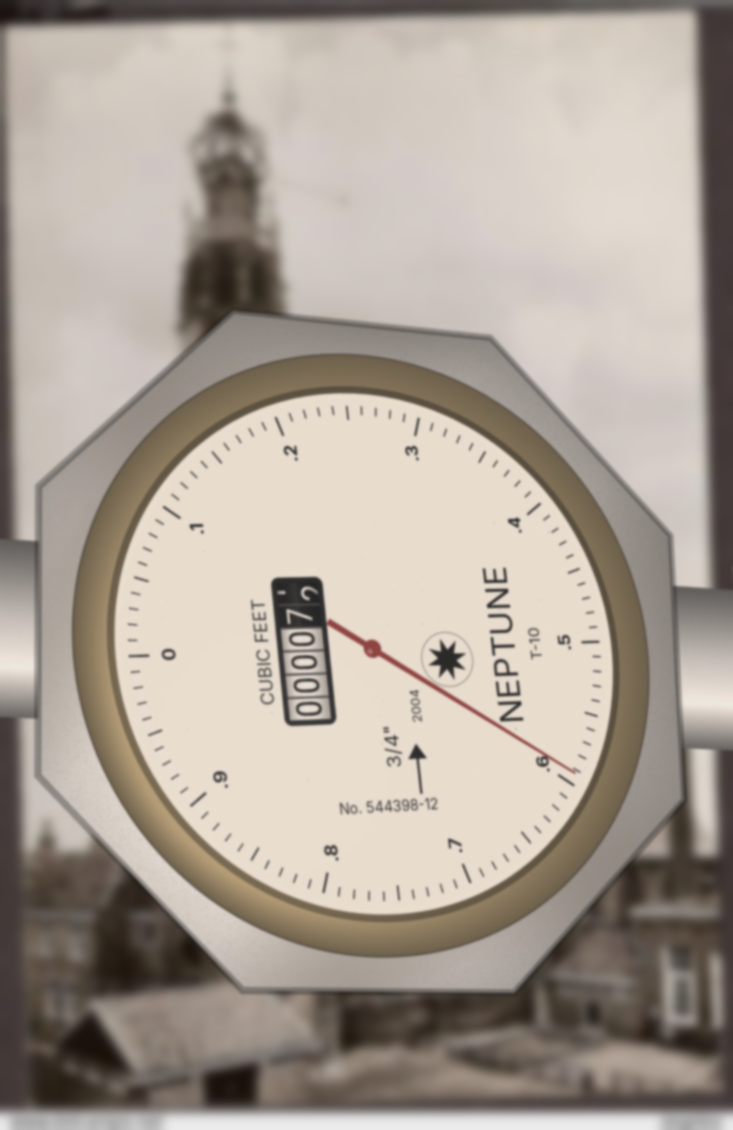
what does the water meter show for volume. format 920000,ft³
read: 71.59,ft³
